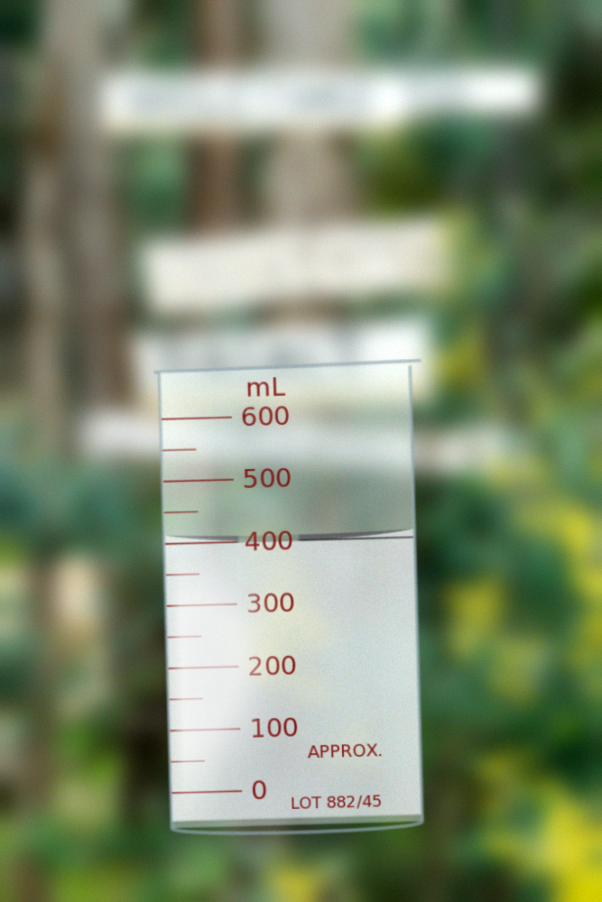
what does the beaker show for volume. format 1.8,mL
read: 400,mL
